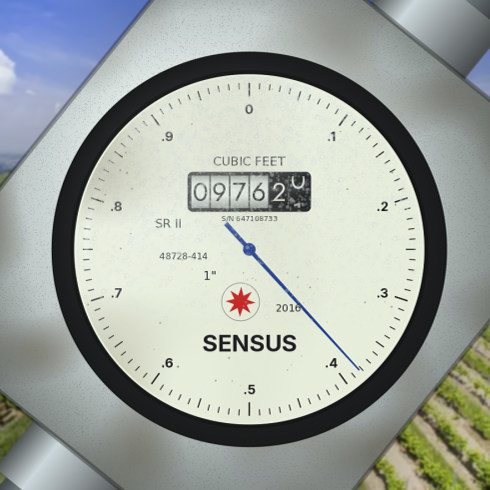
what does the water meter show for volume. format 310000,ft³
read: 97620.38,ft³
